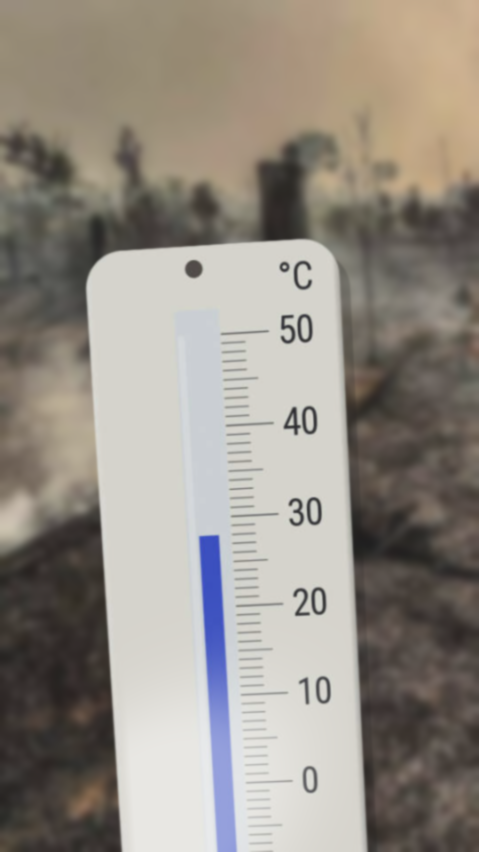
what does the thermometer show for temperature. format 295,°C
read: 28,°C
